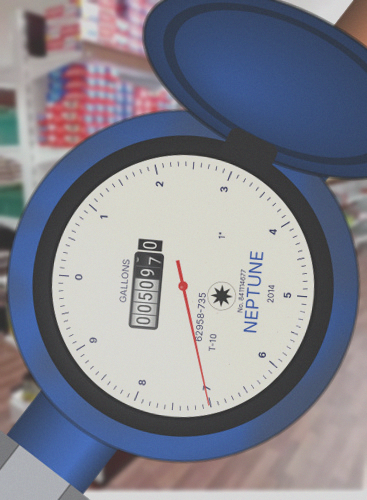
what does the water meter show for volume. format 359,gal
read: 50967.0,gal
